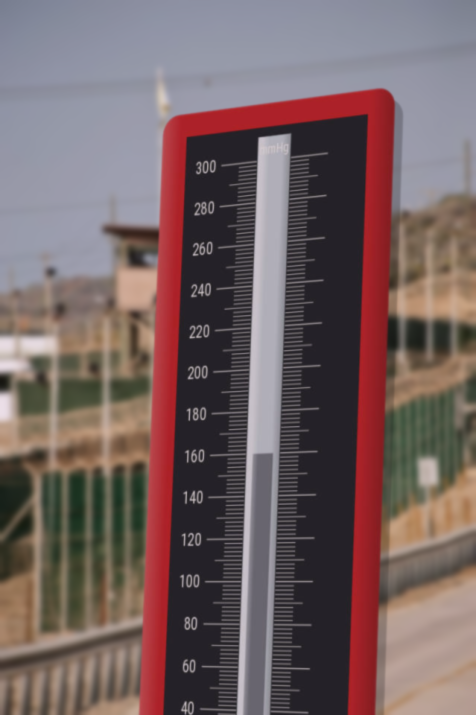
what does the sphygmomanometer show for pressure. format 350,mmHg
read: 160,mmHg
